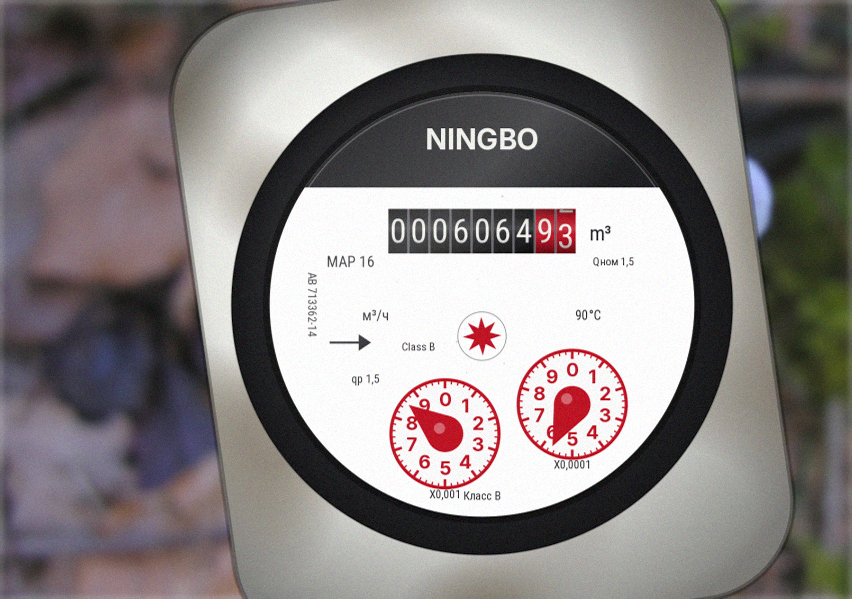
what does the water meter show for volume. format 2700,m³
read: 6064.9285,m³
